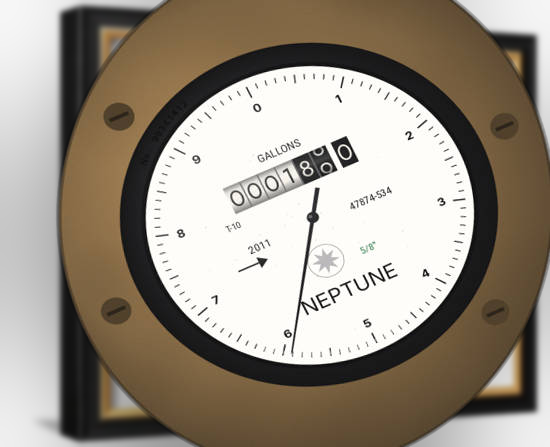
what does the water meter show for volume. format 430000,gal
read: 1885.9,gal
